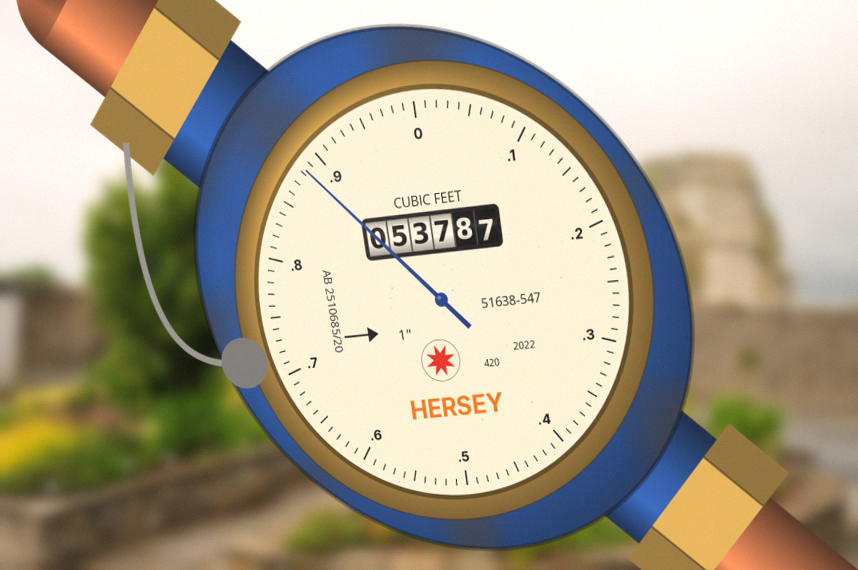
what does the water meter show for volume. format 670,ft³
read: 53786.88,ft³
